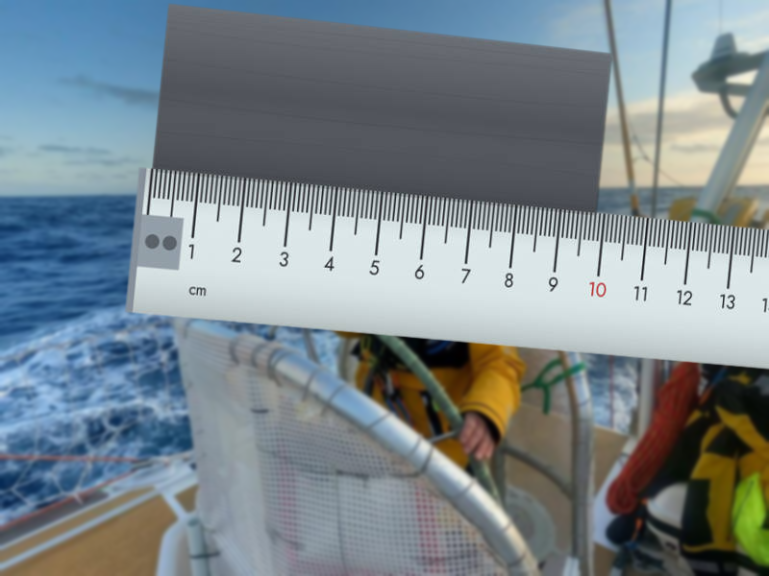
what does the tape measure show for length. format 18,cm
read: 9.8,cm
